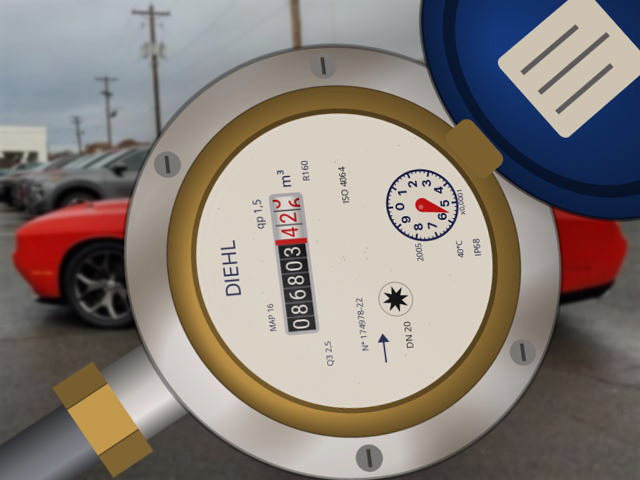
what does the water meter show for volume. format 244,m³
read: 86803.4255,m³
